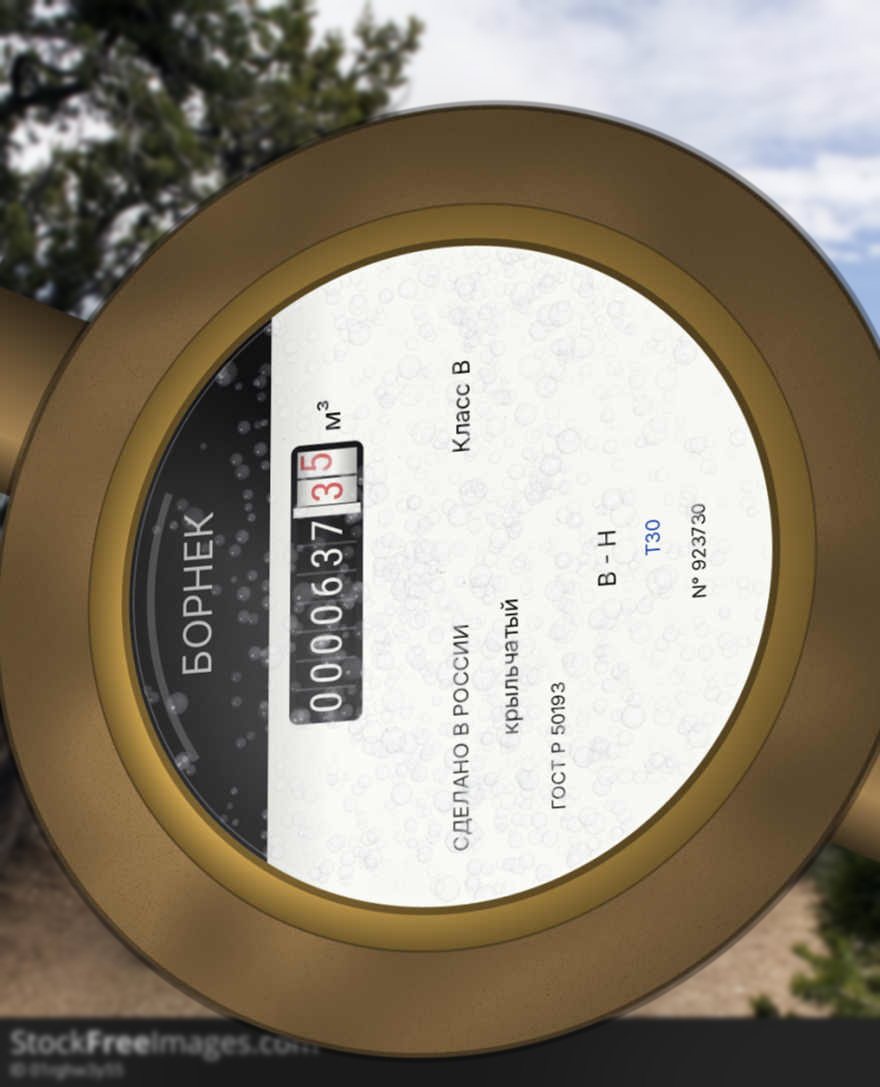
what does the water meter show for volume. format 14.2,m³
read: 637.35,m³
